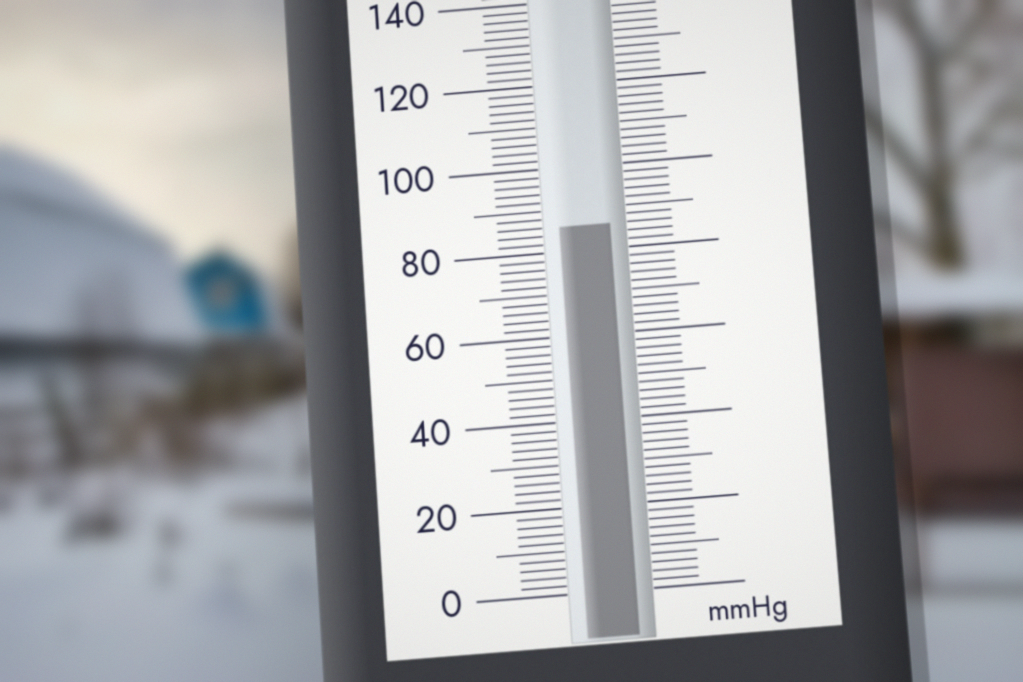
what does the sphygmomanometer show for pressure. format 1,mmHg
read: 86,mmHg
